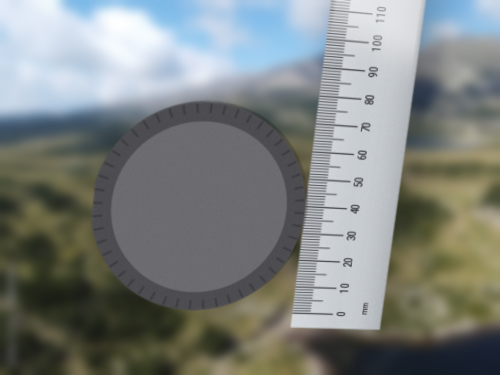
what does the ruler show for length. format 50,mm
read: 75,mm
